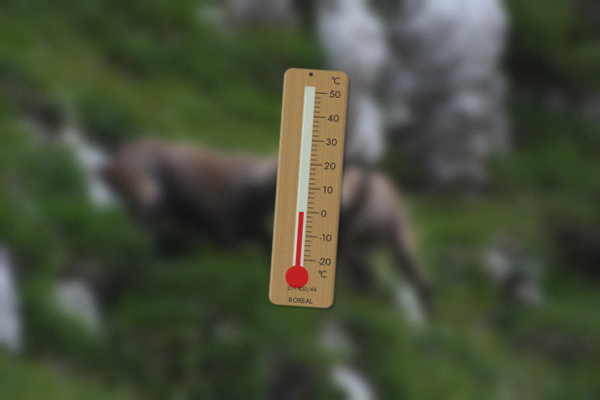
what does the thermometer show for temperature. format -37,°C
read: 0,°C
